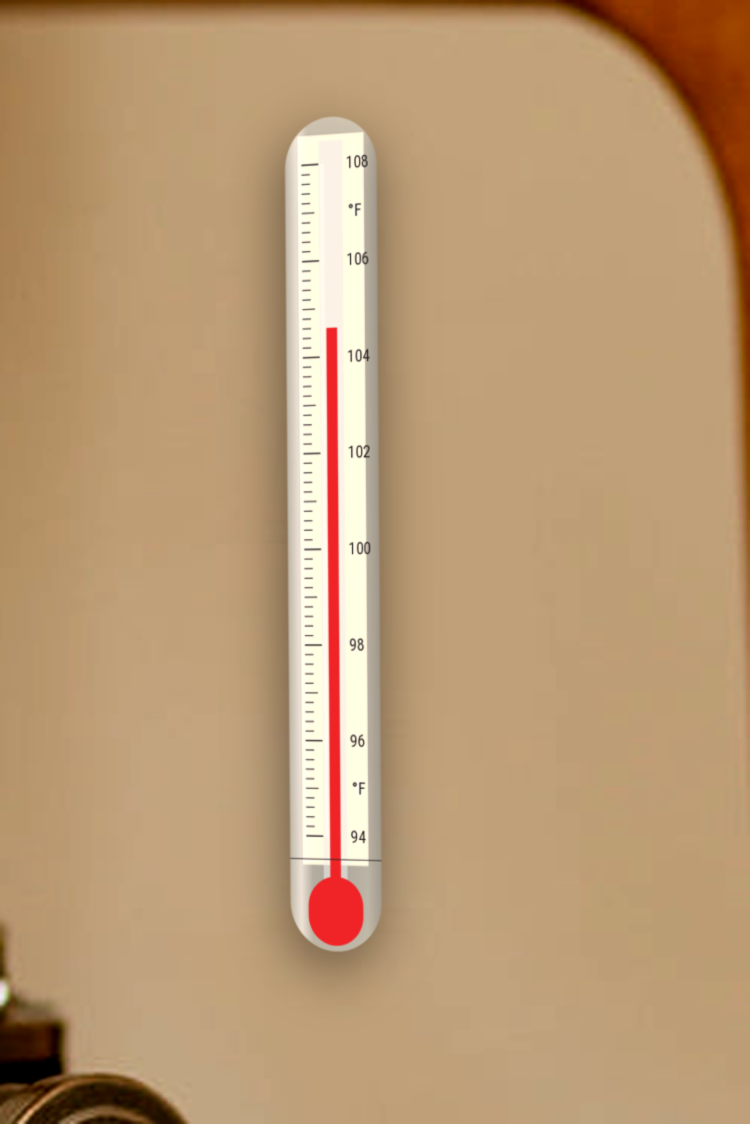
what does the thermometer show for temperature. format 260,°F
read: 104.6,°F
